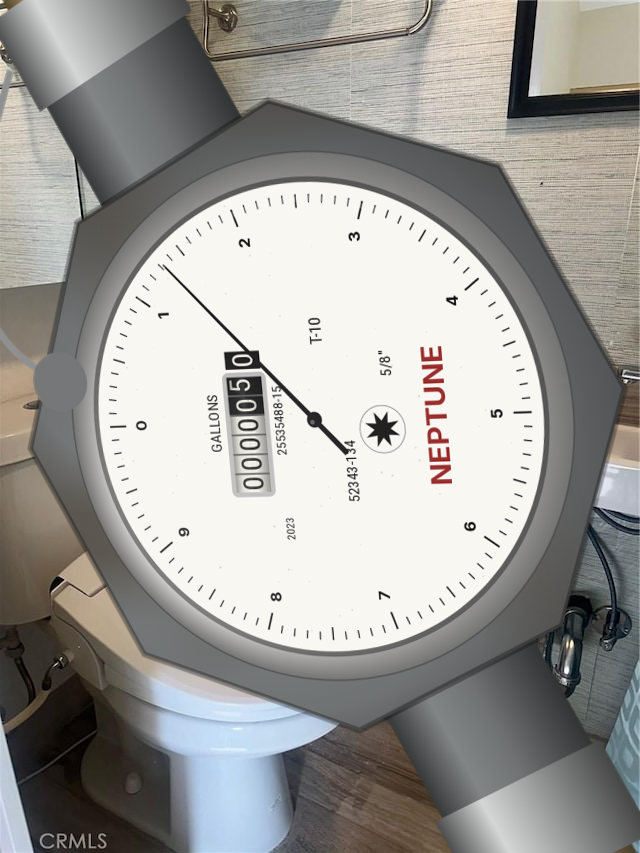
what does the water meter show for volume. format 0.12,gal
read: 51.3,gal
